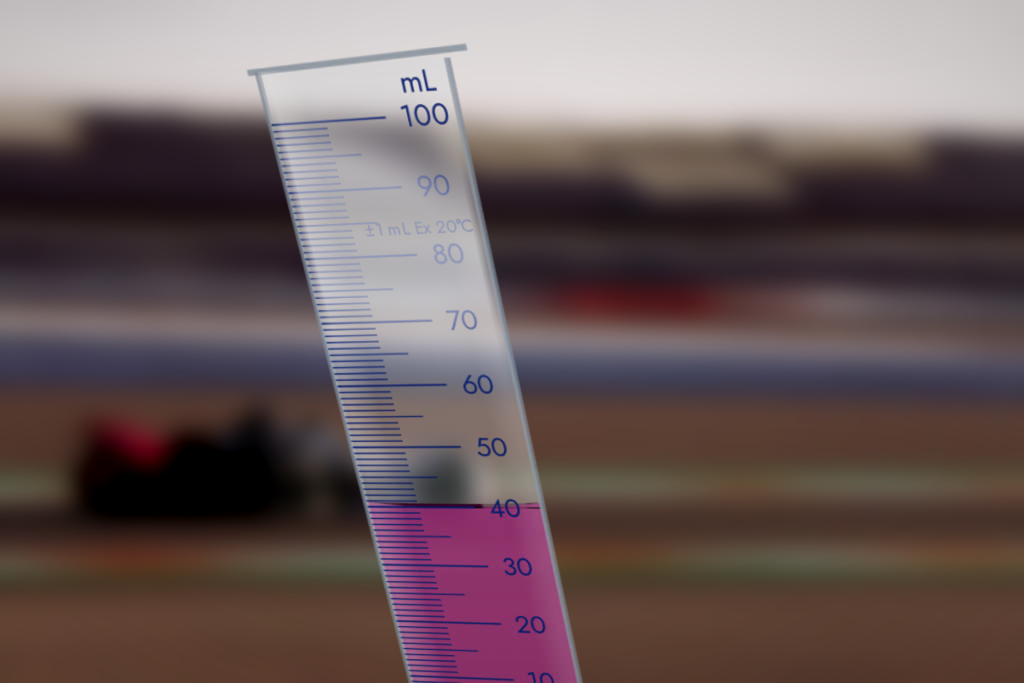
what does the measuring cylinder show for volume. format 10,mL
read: 40,mL
